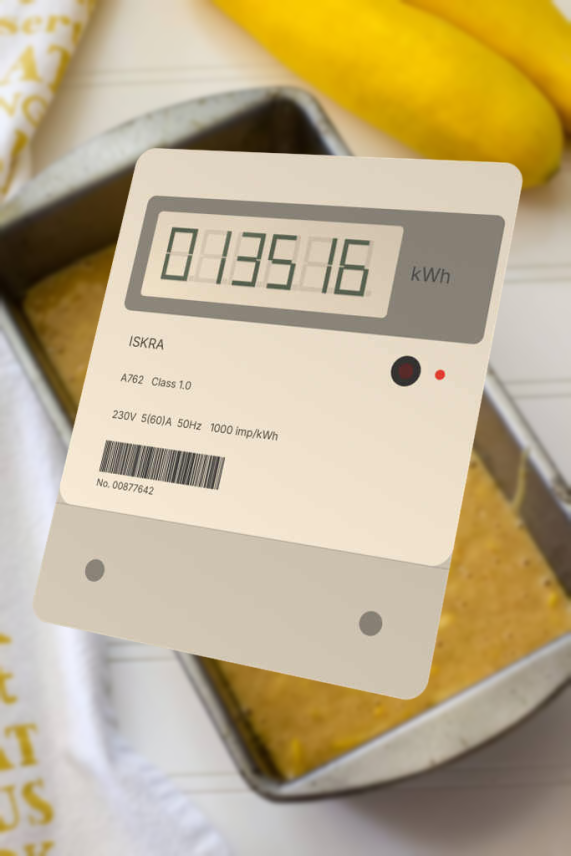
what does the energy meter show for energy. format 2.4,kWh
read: 13516,kWh
